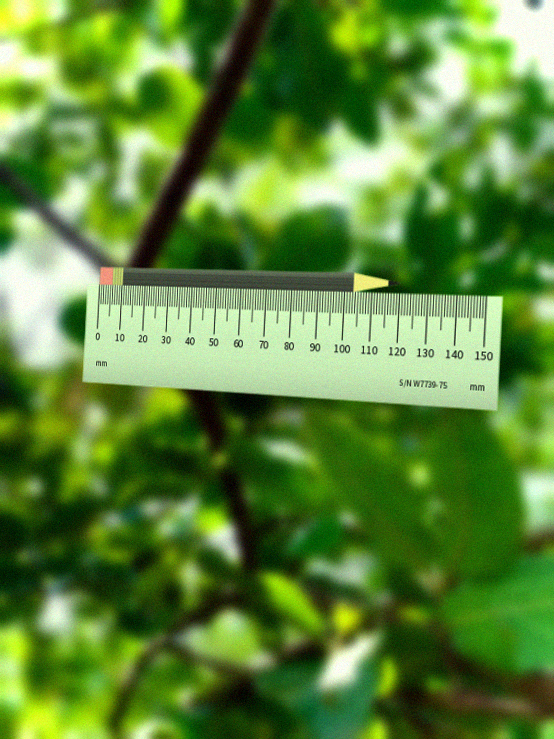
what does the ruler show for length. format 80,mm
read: 120,mm
